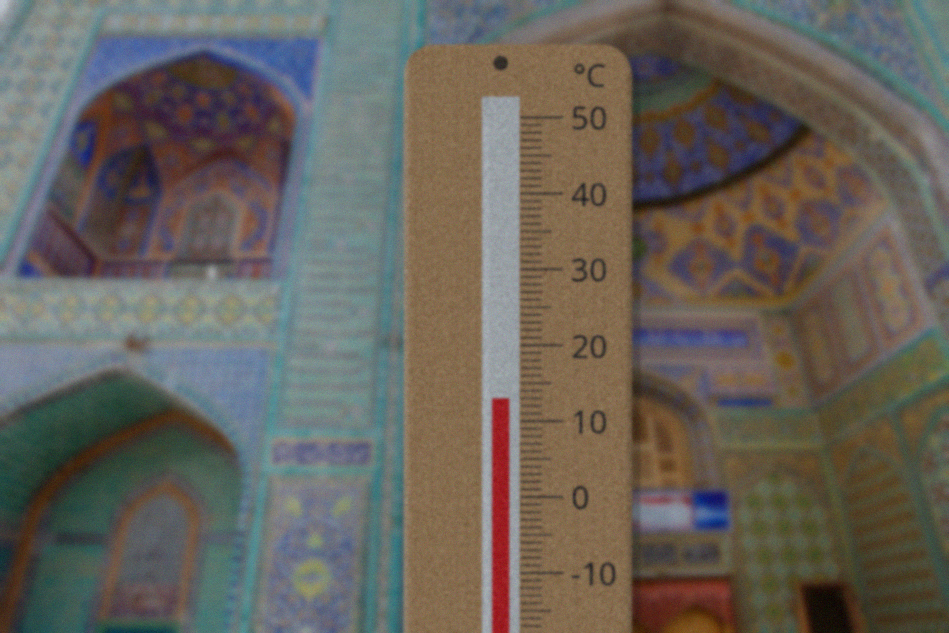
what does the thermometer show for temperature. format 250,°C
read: 13,°C
